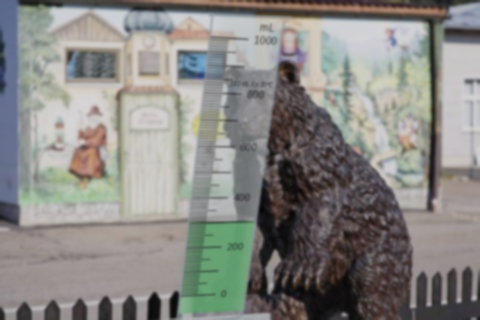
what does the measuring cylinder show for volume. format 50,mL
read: 300,mL
